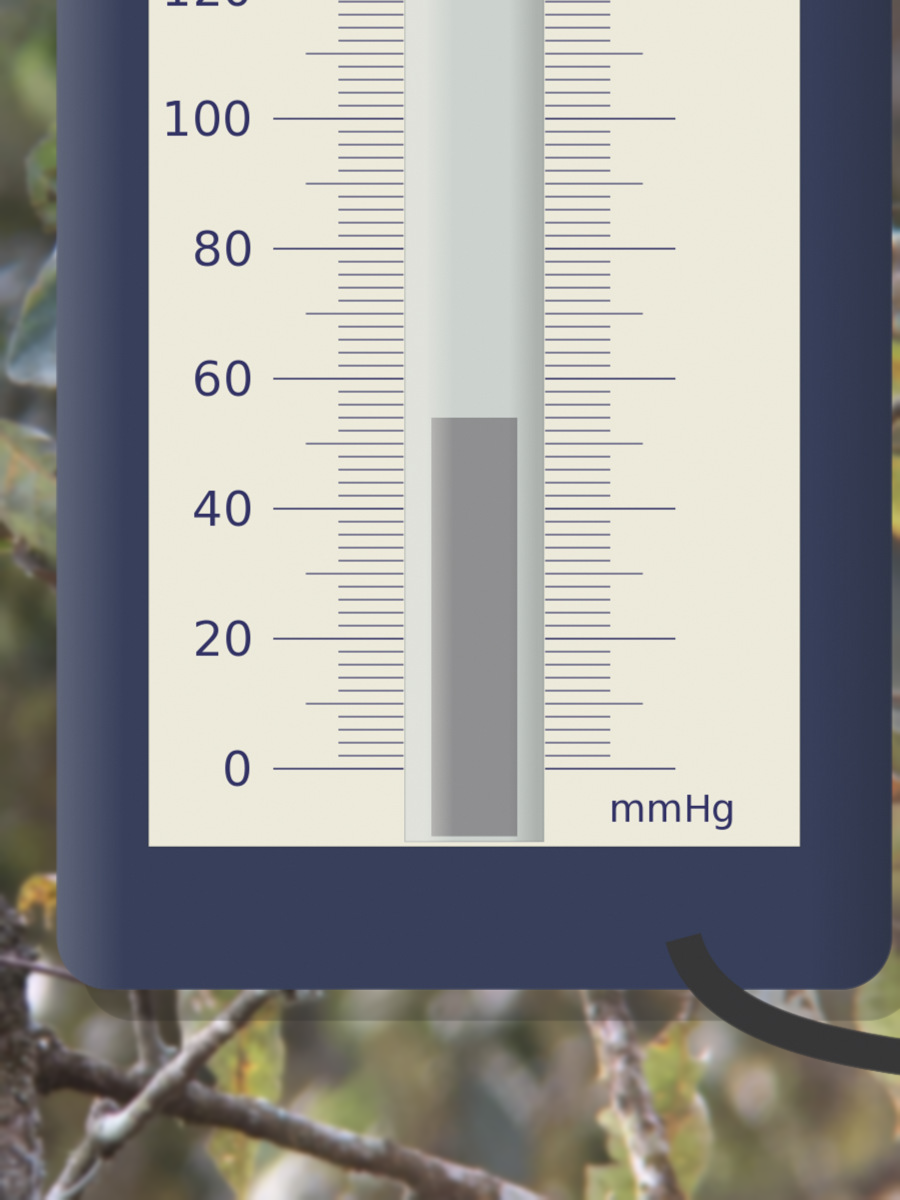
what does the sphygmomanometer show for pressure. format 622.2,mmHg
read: 54,mmHg
